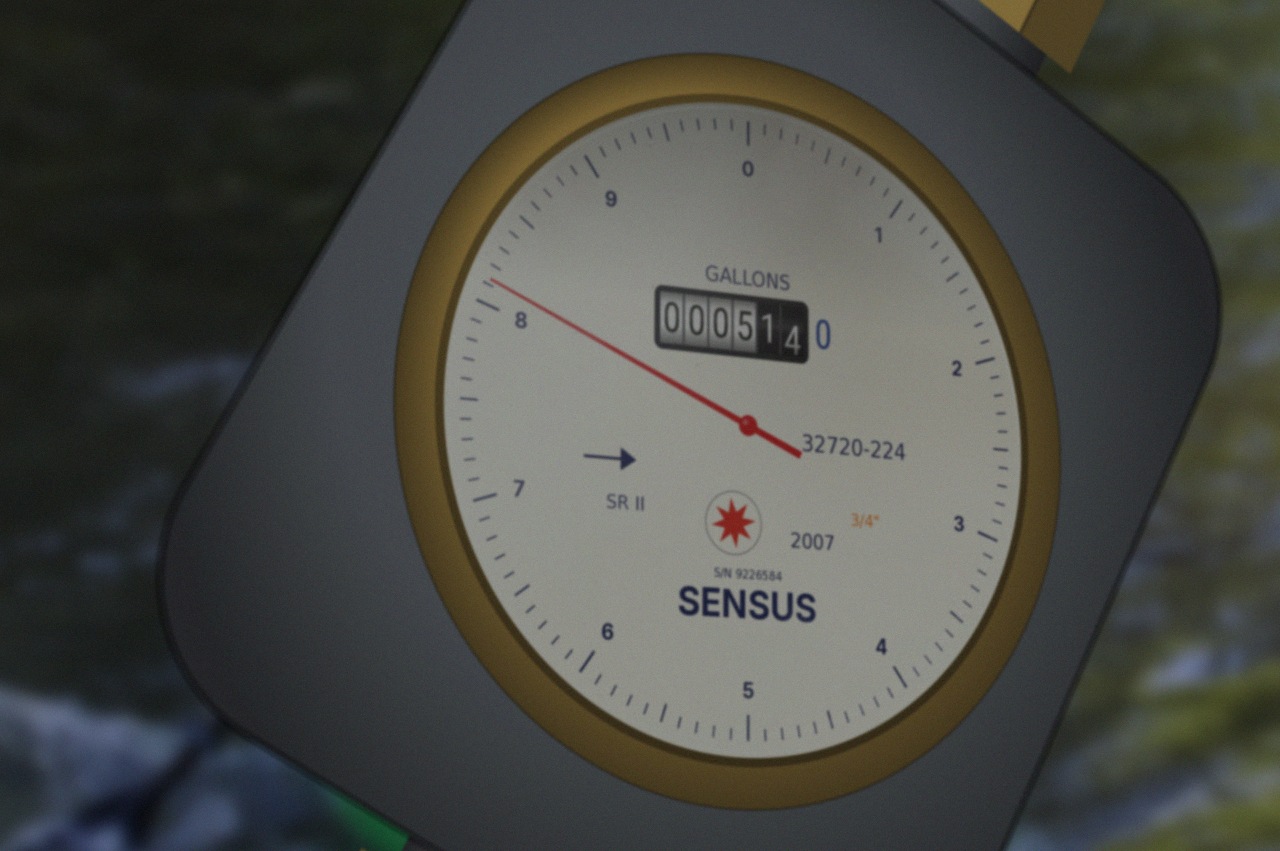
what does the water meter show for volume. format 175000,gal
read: 5138.1,gal
